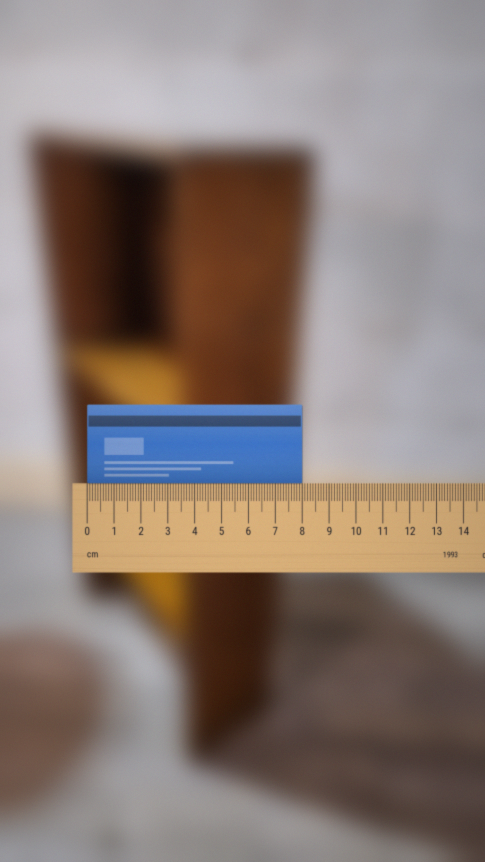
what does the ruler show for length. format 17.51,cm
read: 8,cm
